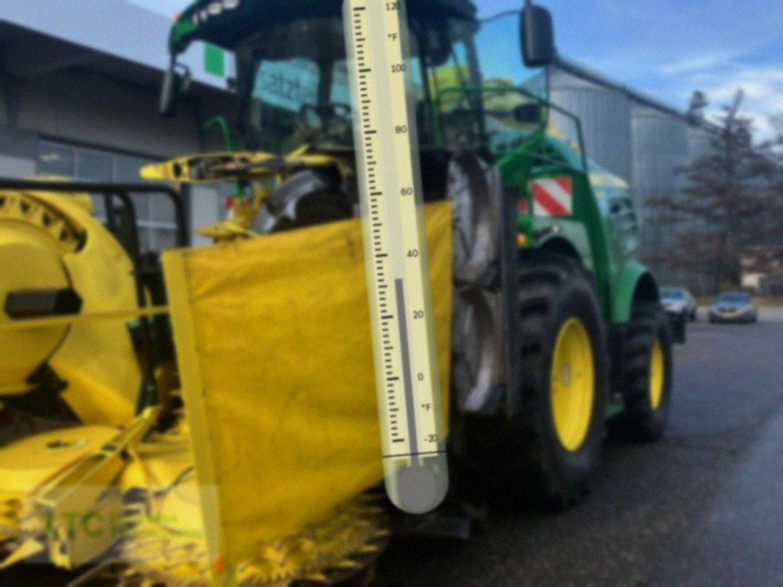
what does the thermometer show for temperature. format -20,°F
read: 32,°F
